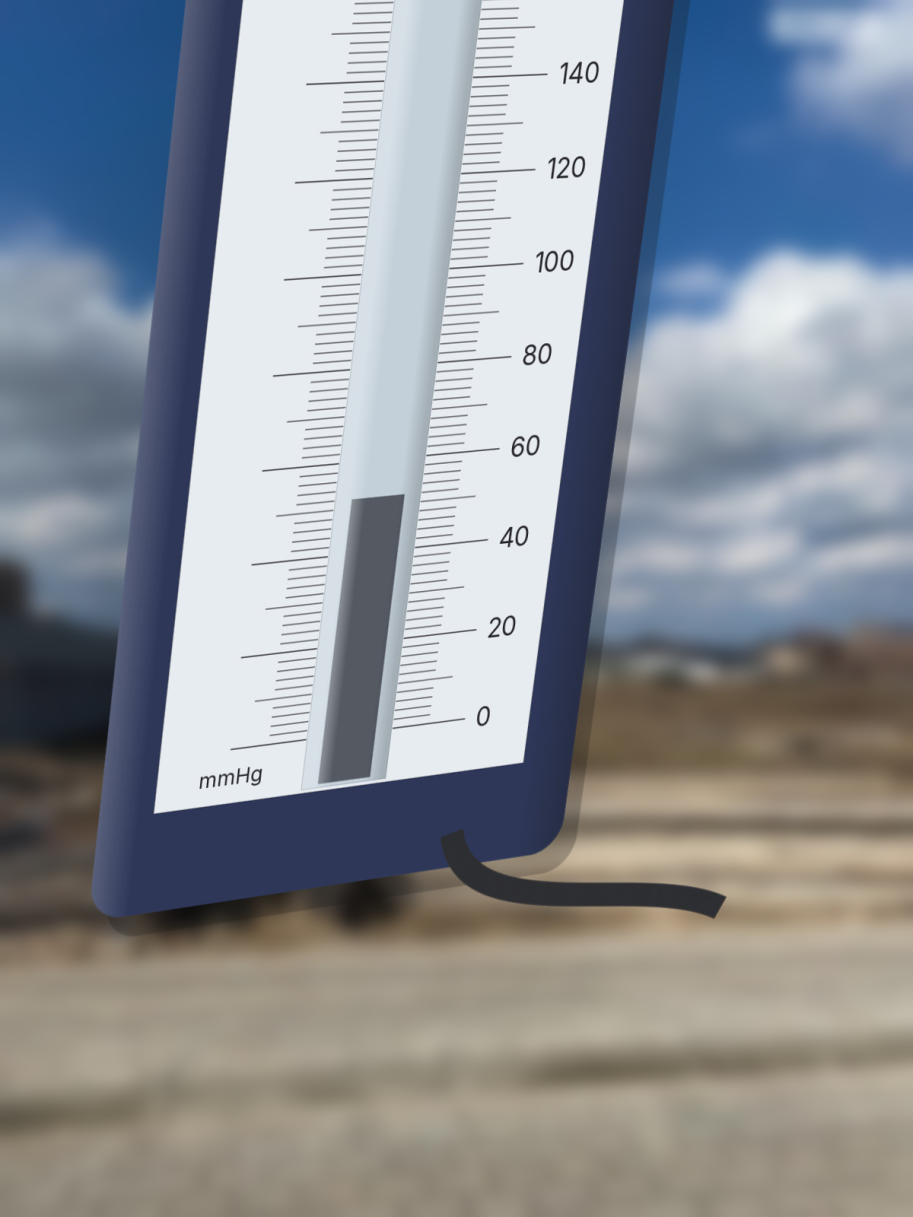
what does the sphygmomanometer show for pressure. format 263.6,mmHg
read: 52,mmHg
